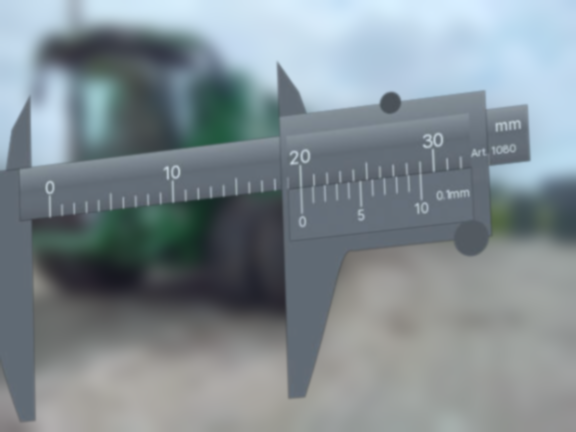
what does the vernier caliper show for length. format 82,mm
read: 20.0,mm
